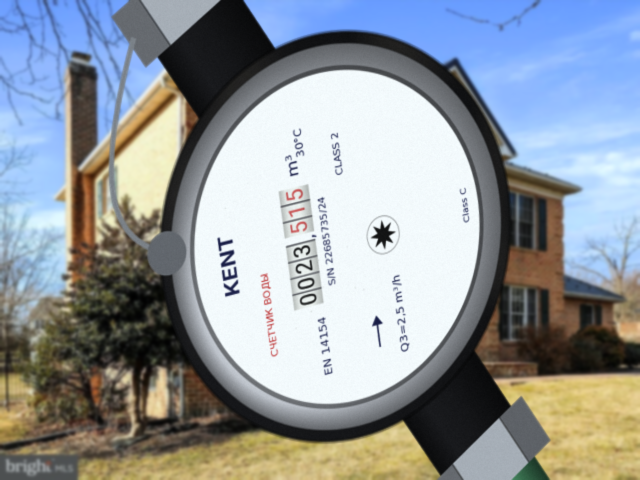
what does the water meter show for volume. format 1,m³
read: 23.515,m³
